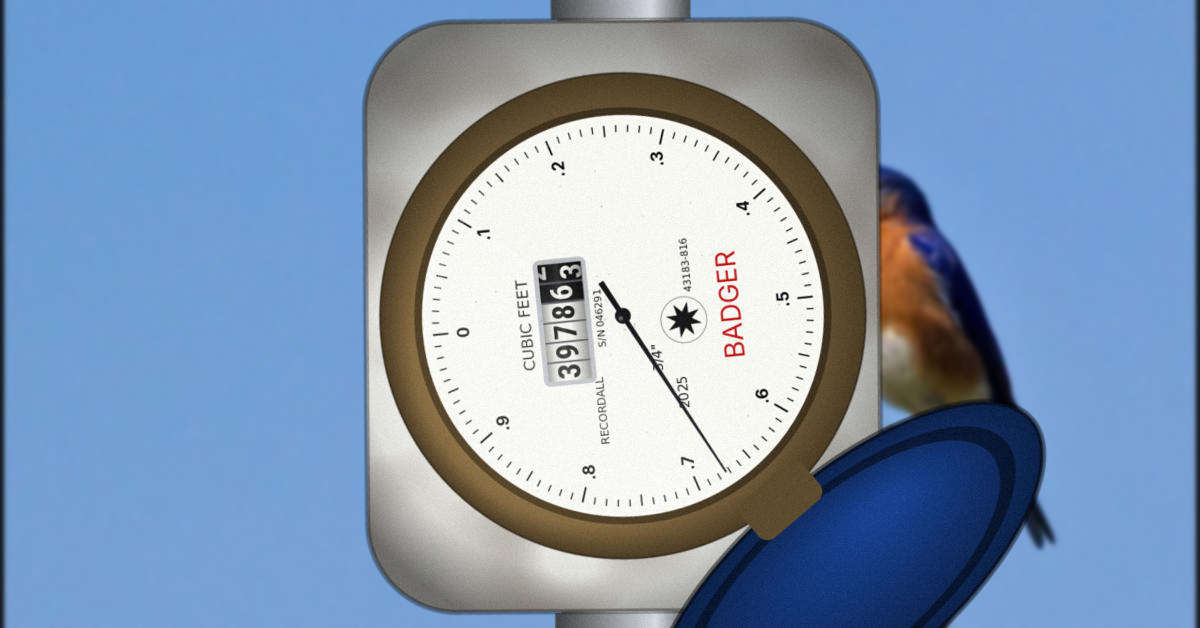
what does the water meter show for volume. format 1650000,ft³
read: 397862.67,ft³
